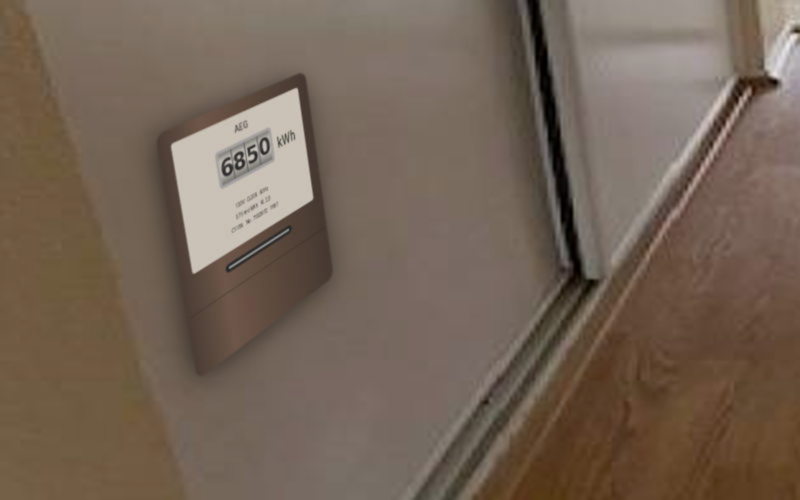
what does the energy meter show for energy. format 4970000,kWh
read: 6850,kWh
